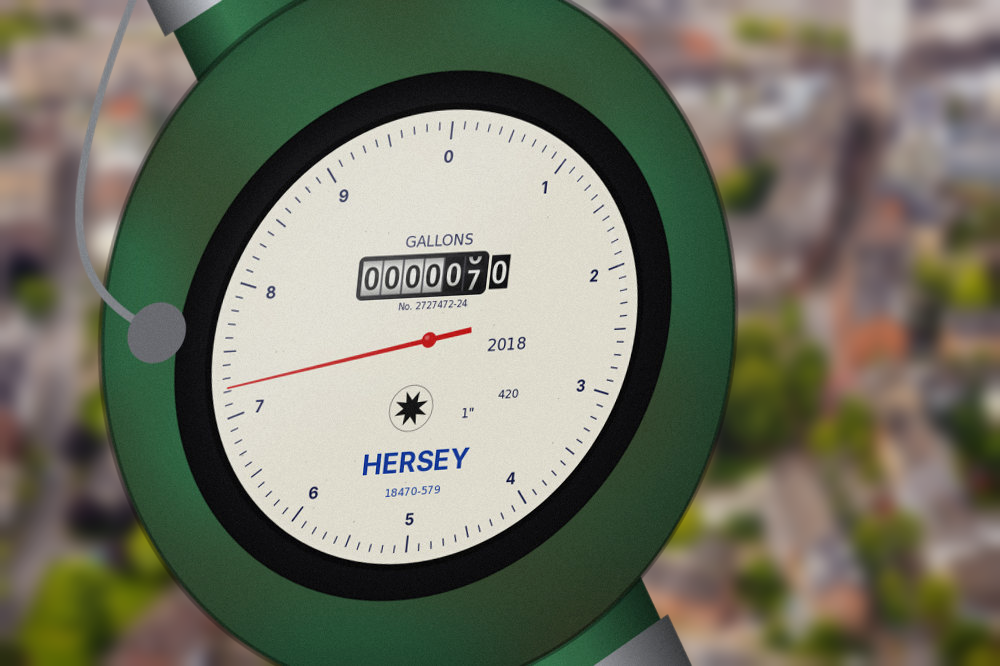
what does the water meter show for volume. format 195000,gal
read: 67.2,gal
